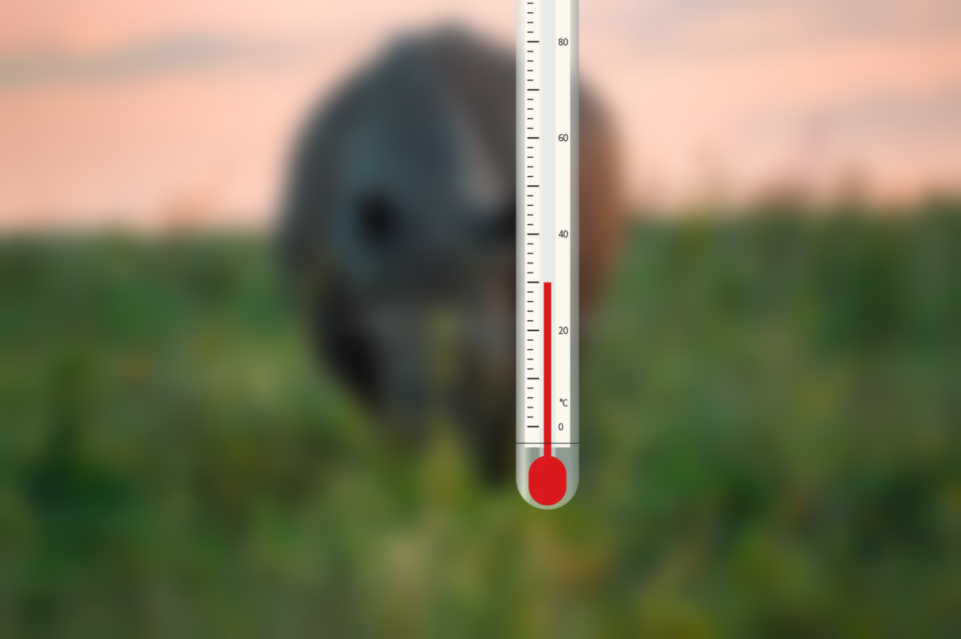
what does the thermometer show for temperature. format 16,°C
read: 30,°C
